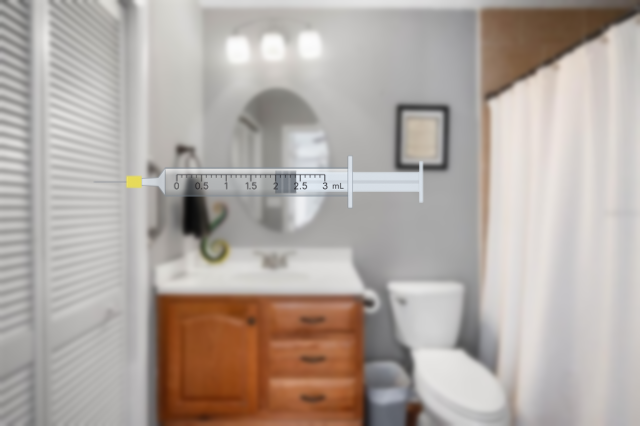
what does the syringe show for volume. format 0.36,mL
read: 2,mL
